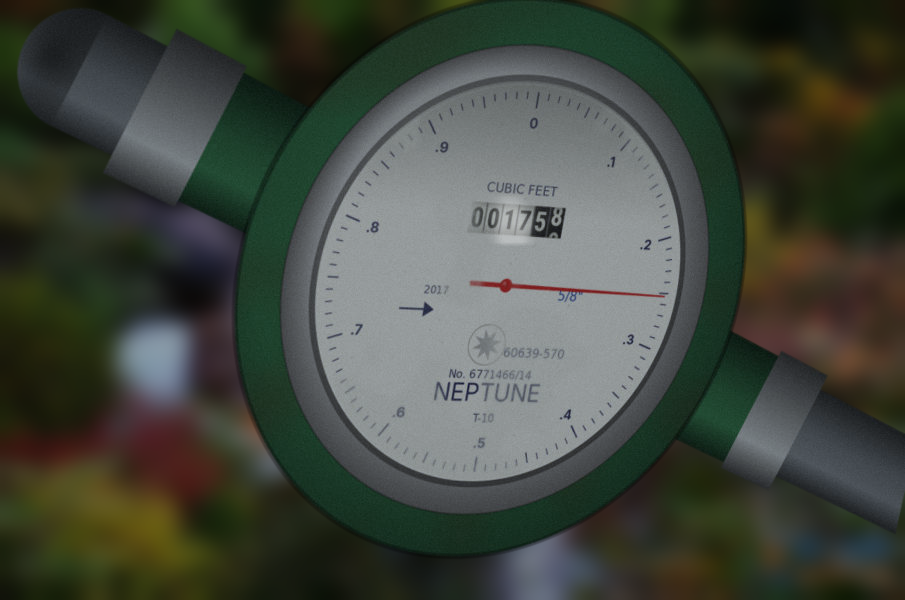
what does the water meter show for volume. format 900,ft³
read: 1758.25,ft³
